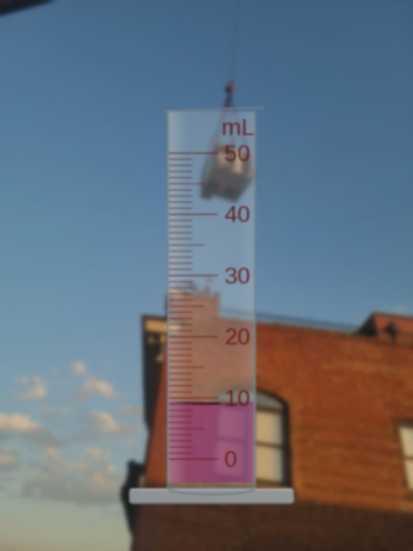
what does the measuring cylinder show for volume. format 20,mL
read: 9,mL
